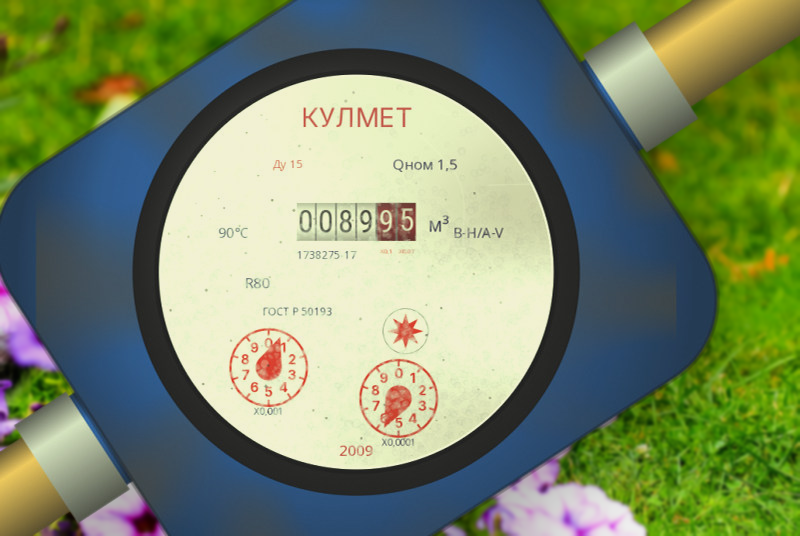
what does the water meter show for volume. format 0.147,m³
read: 89.9505,m³
